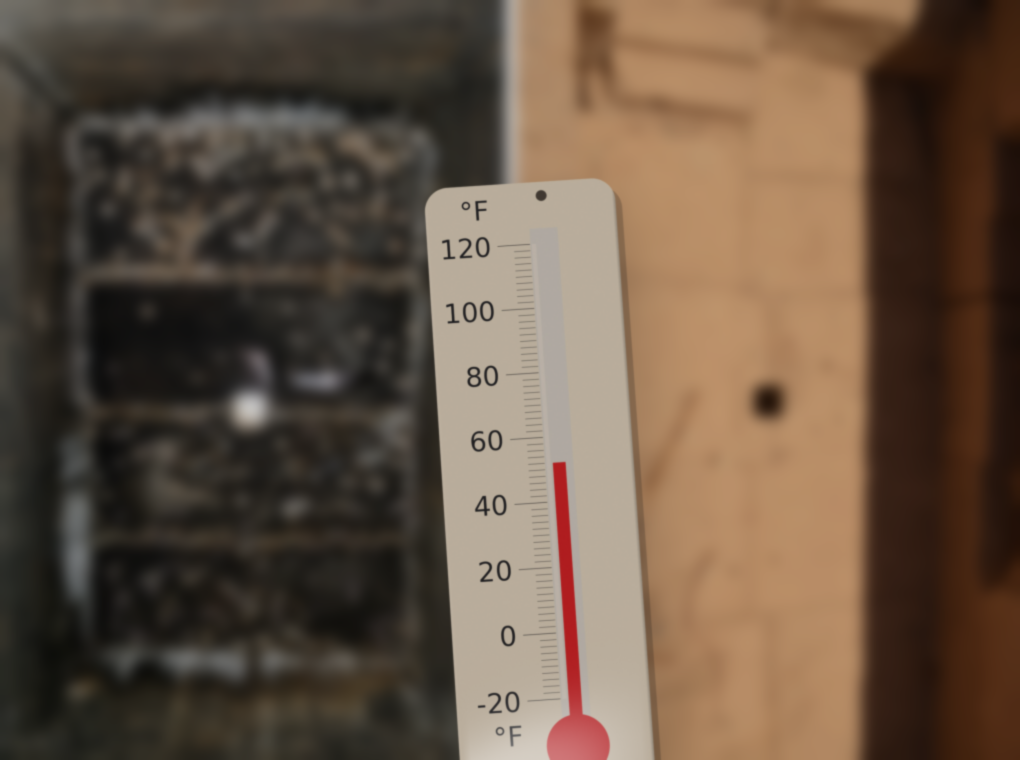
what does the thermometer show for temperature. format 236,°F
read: 52,°F
